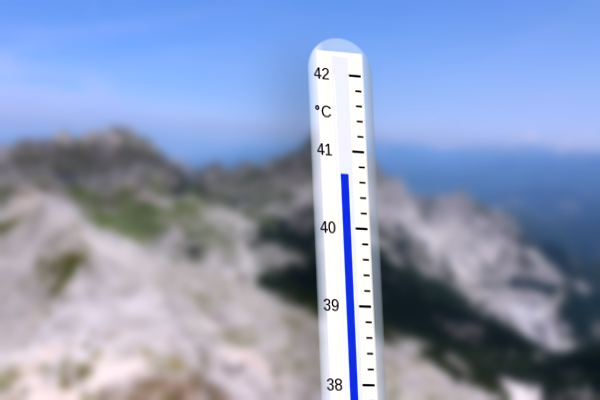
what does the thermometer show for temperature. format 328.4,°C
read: 40.7,°C
